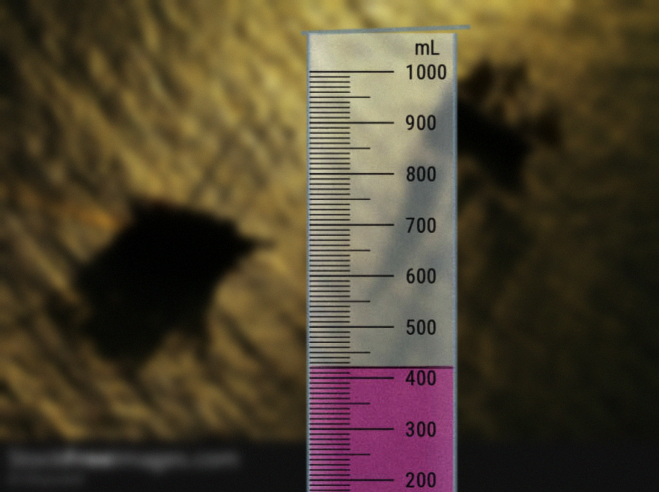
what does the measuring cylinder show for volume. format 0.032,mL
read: 420,mL
